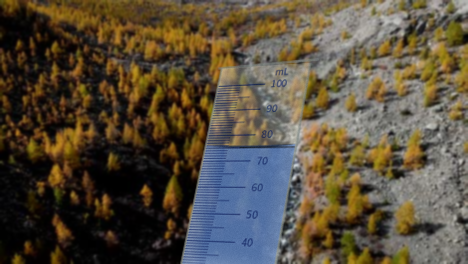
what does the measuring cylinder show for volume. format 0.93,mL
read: 75,mL
